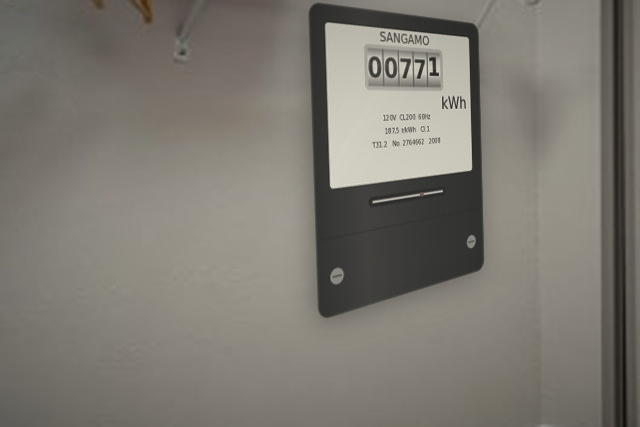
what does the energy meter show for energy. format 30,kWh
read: 771,kWh
